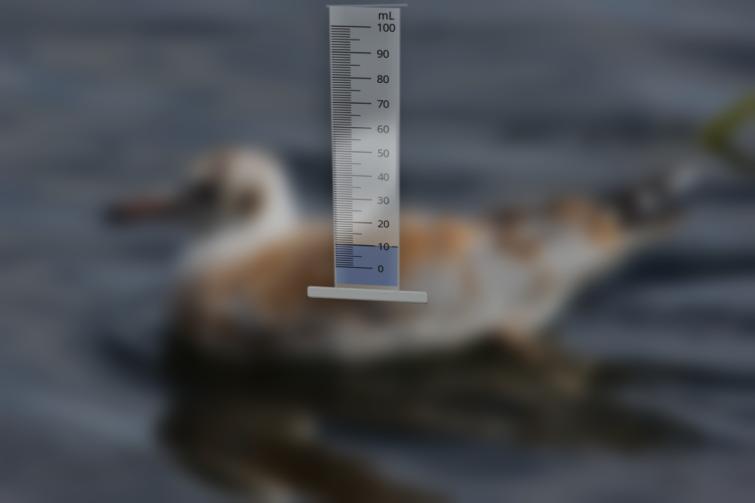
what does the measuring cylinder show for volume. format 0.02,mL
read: 10,mL
